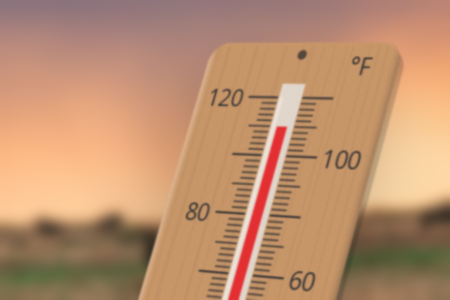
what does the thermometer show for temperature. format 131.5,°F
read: 110,°F
